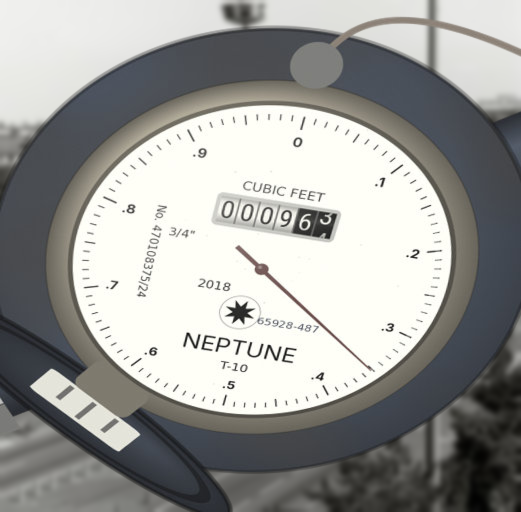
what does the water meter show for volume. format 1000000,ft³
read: 963.35,ft³
